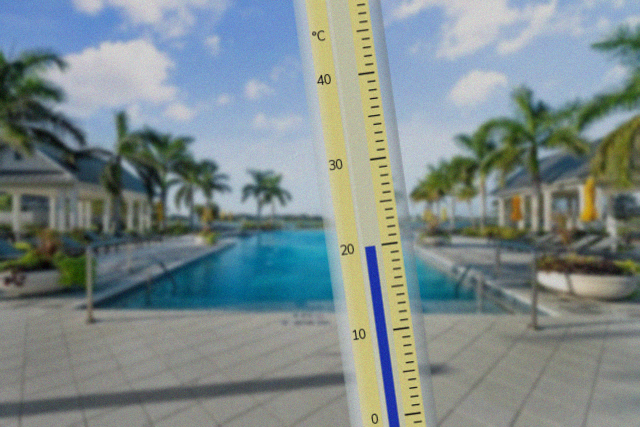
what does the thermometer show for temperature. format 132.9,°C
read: 20,°C
